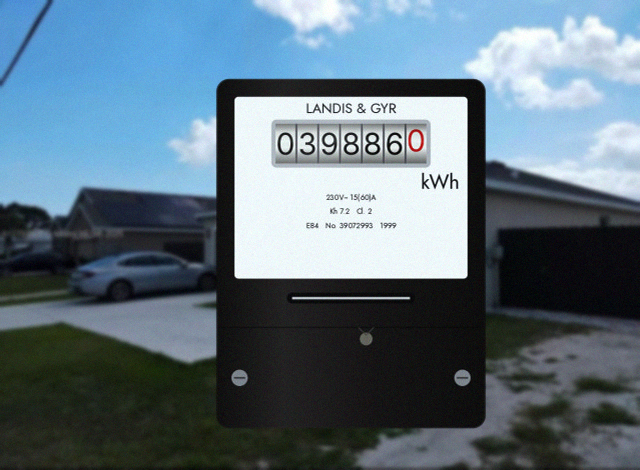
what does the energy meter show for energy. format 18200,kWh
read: 39886.0,kWh
